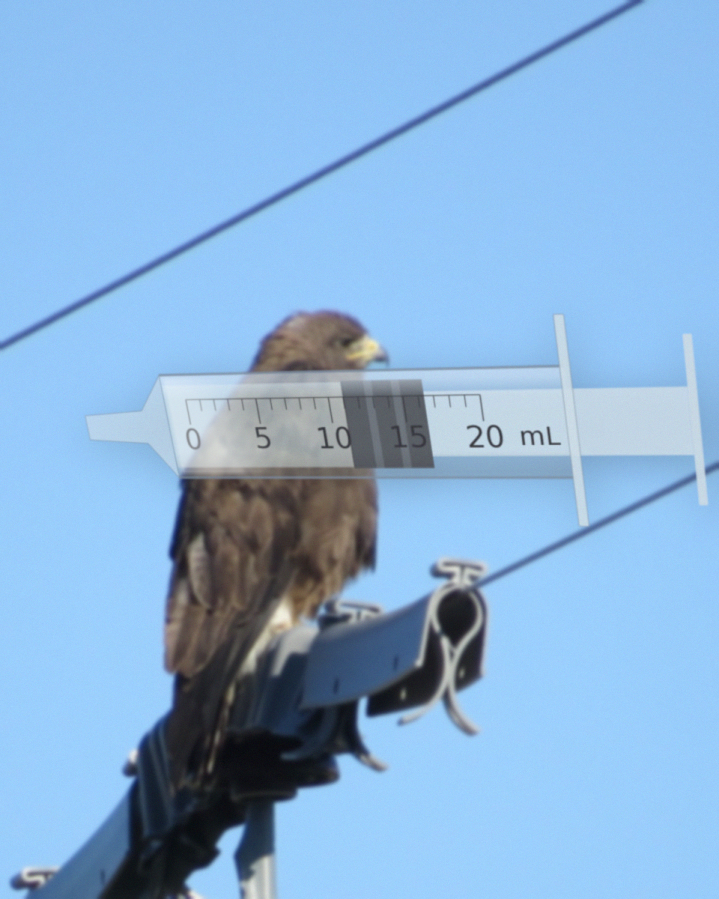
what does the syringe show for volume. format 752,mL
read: 11,mL
